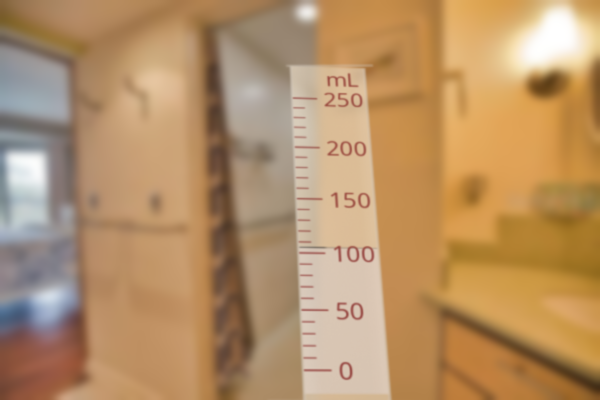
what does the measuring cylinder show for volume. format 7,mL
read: 105,mL
